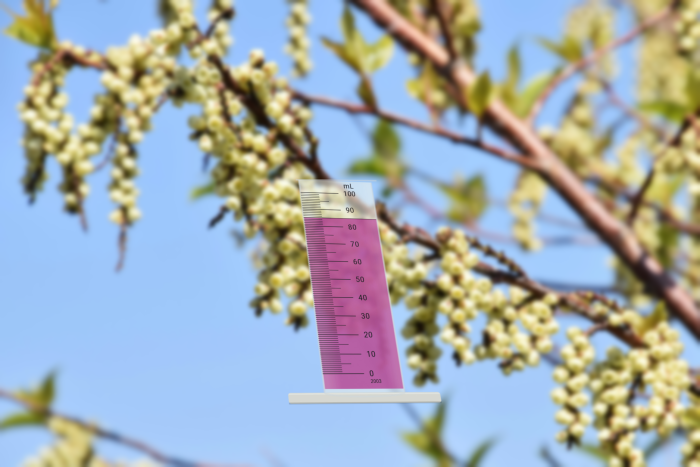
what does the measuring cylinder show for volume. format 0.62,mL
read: 85,mL
